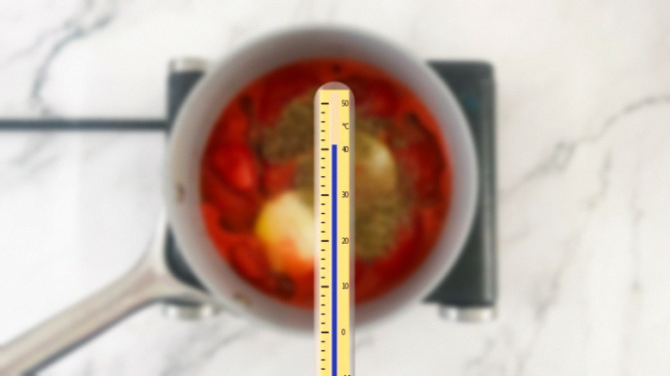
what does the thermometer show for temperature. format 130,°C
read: 41,°C
